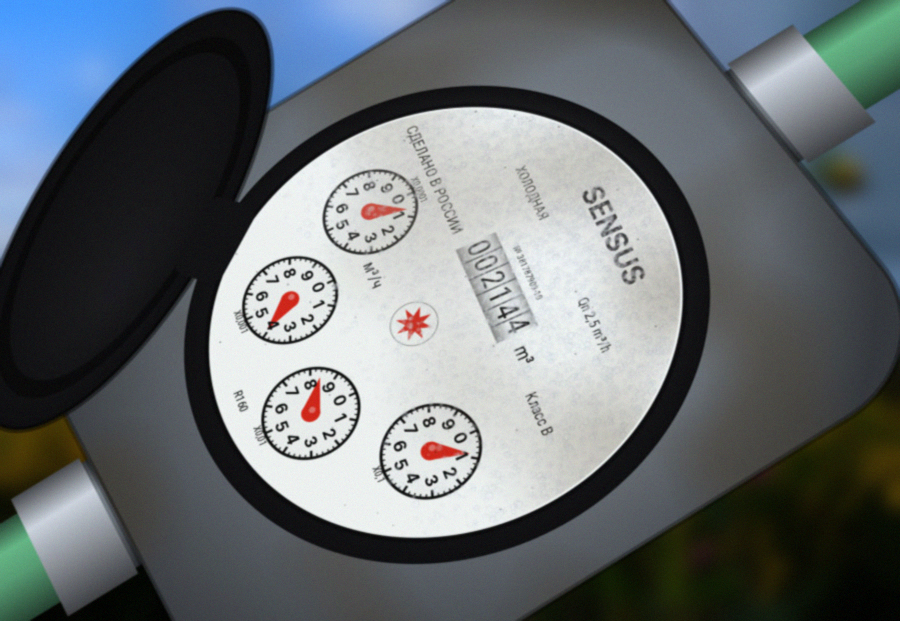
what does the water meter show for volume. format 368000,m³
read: 2144.0840,m³
